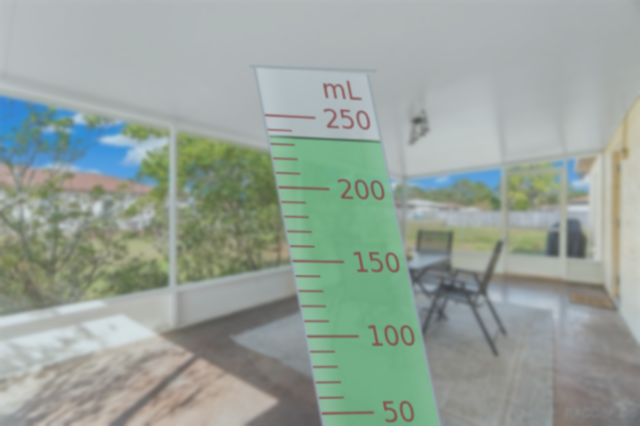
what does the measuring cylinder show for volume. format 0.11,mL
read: 235,mL
